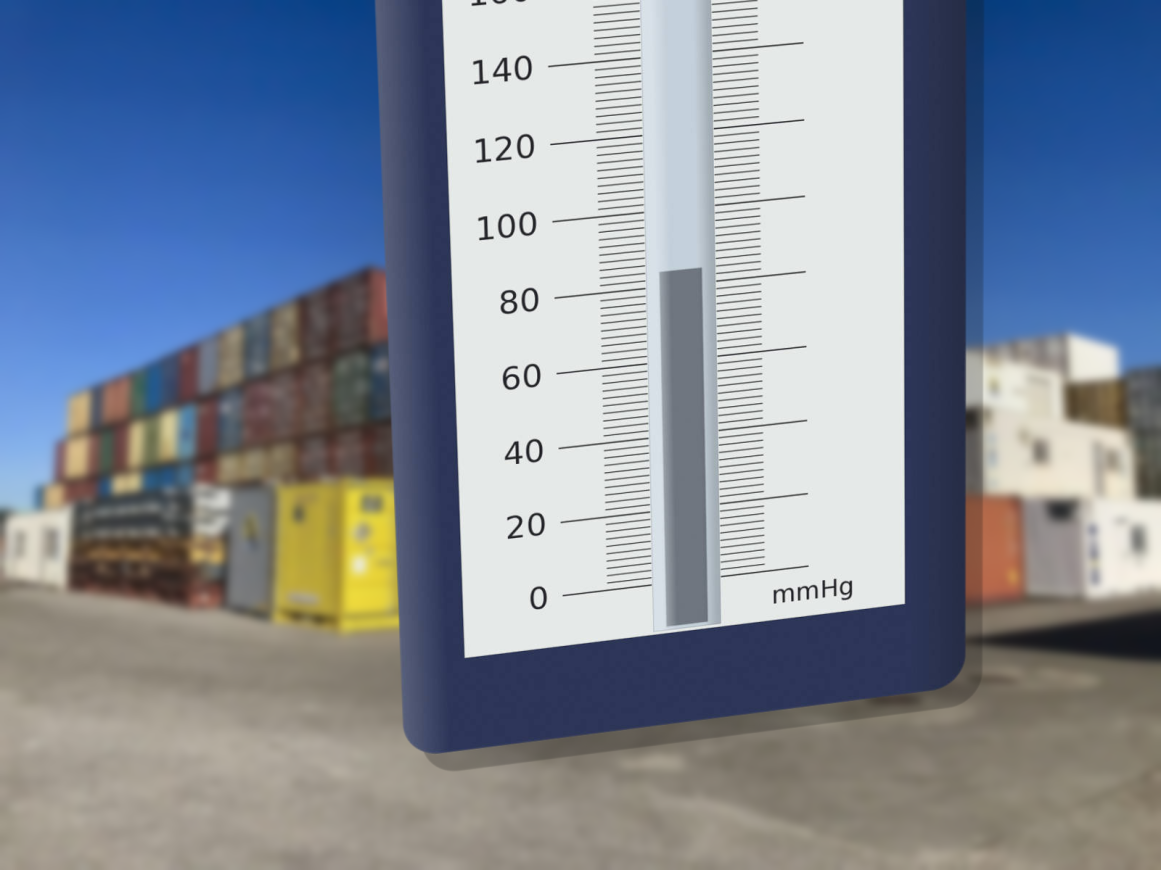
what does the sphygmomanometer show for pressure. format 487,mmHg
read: 84,mmHg
